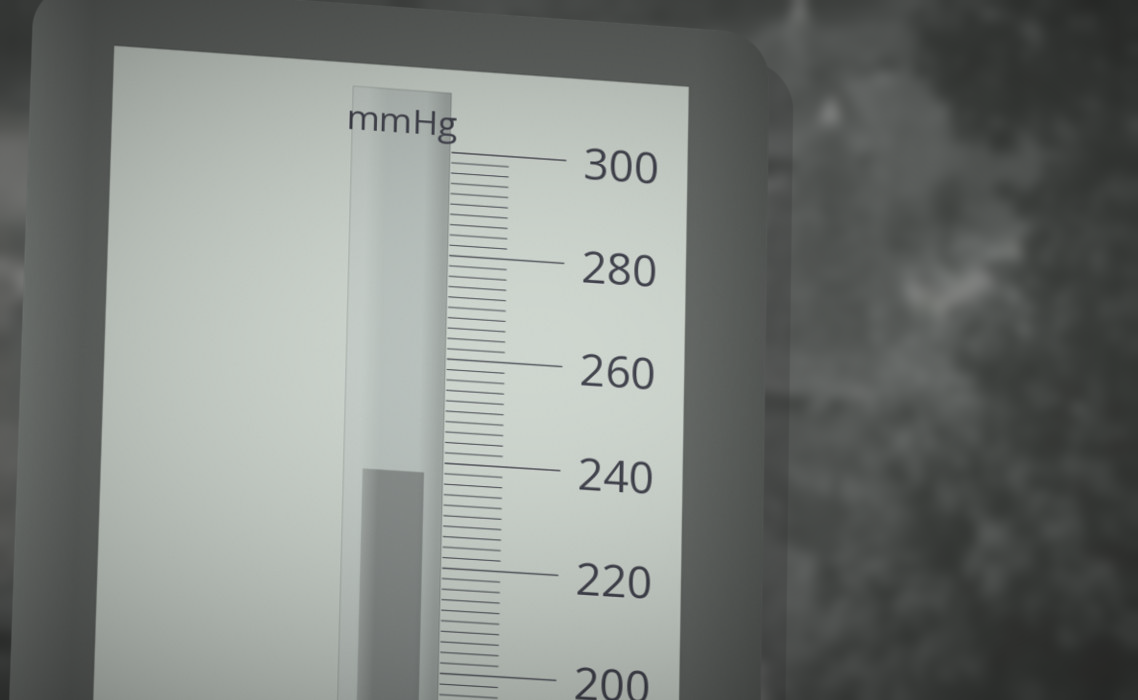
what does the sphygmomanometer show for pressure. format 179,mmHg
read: 238,mmHg
